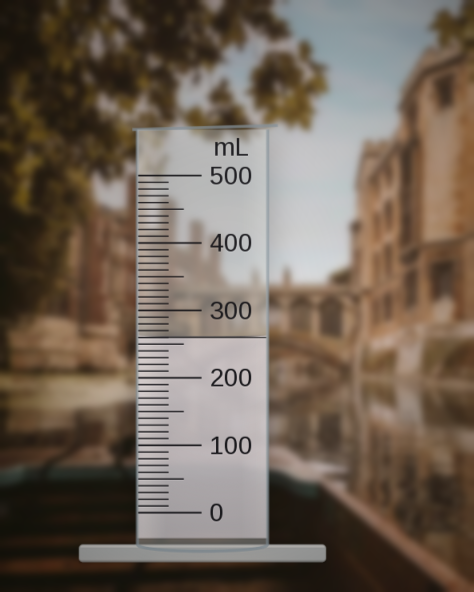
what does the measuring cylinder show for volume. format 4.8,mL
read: 260,mL
